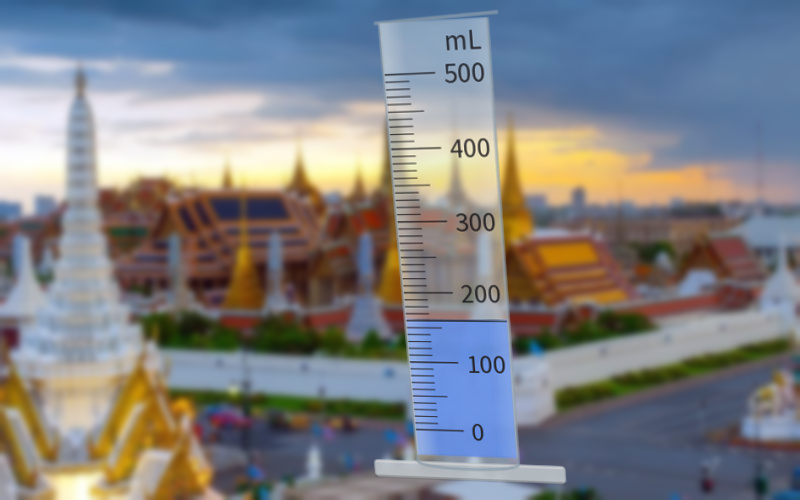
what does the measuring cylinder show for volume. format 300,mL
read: 160,mL
